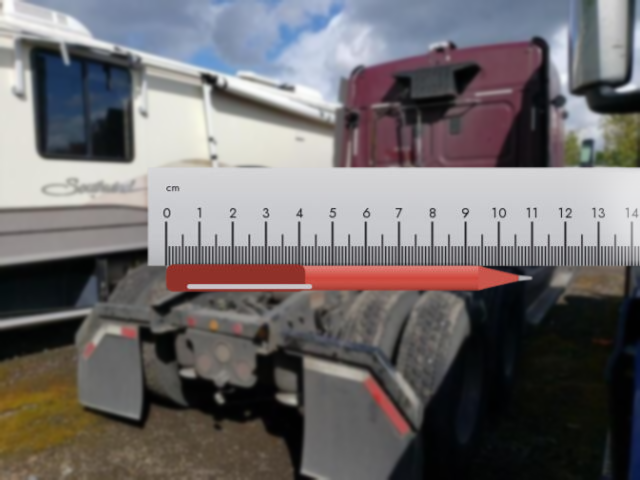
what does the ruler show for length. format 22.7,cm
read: 11,cm
